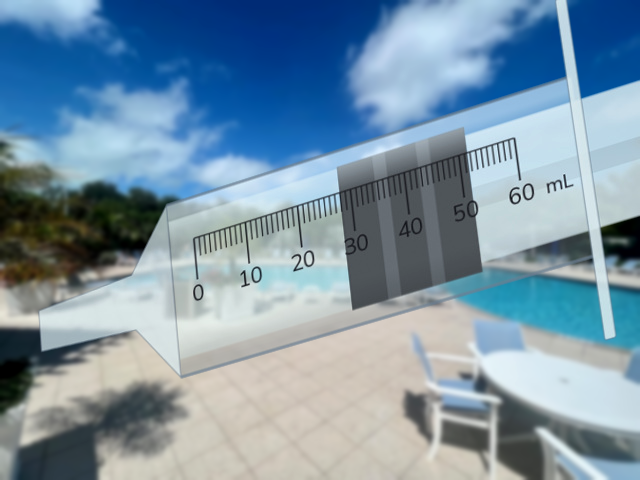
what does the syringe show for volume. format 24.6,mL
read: 28,mL
